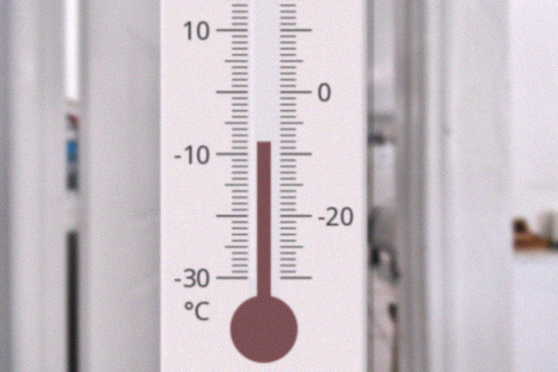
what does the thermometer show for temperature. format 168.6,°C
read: -8,°C
